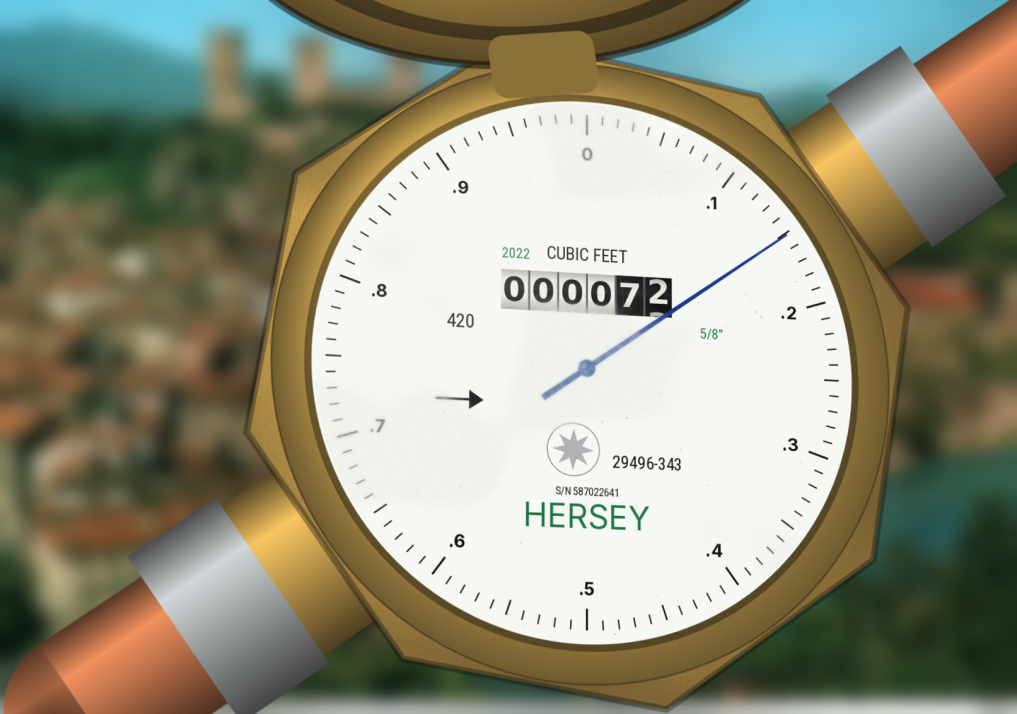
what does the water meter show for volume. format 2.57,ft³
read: 72.15,ft³
